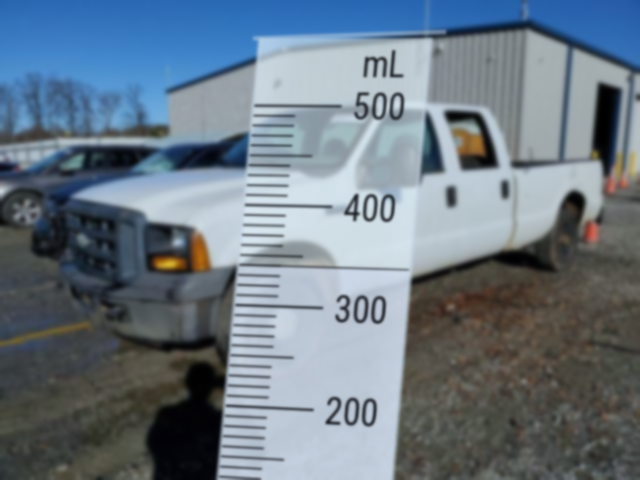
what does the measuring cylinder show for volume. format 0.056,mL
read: 340,mL
